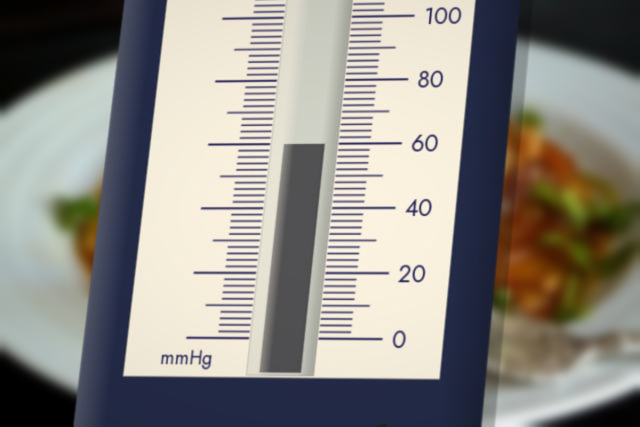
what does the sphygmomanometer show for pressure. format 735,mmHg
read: 60,mmHg
